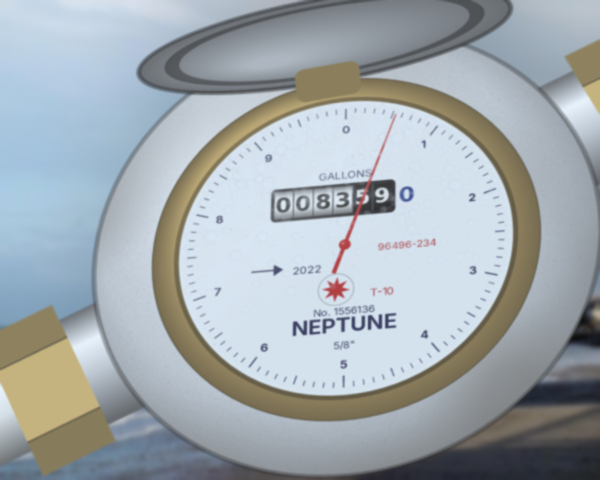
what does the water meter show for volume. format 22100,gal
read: 83590.5,gal
